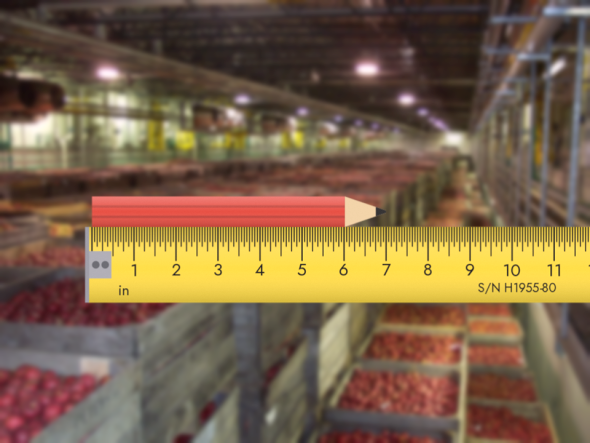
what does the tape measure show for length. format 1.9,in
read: 7,in
